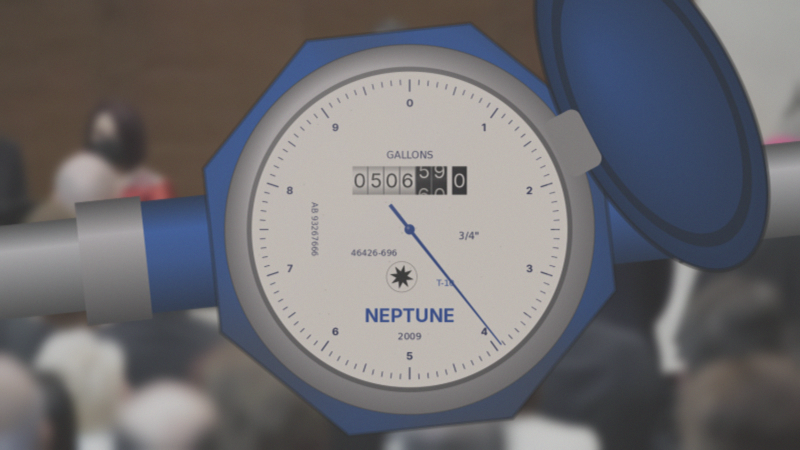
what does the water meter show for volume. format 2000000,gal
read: 506593.9,gal
